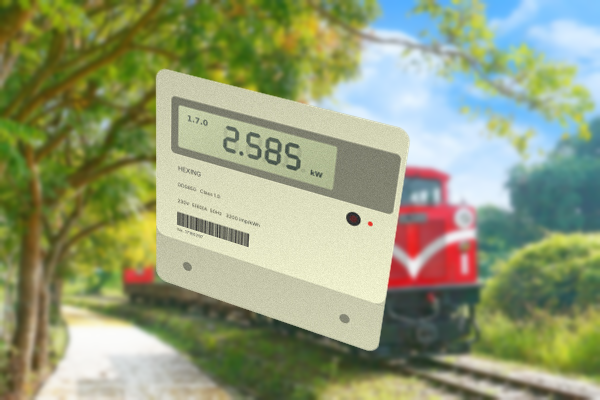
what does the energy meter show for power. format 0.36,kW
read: 2.585,kW
